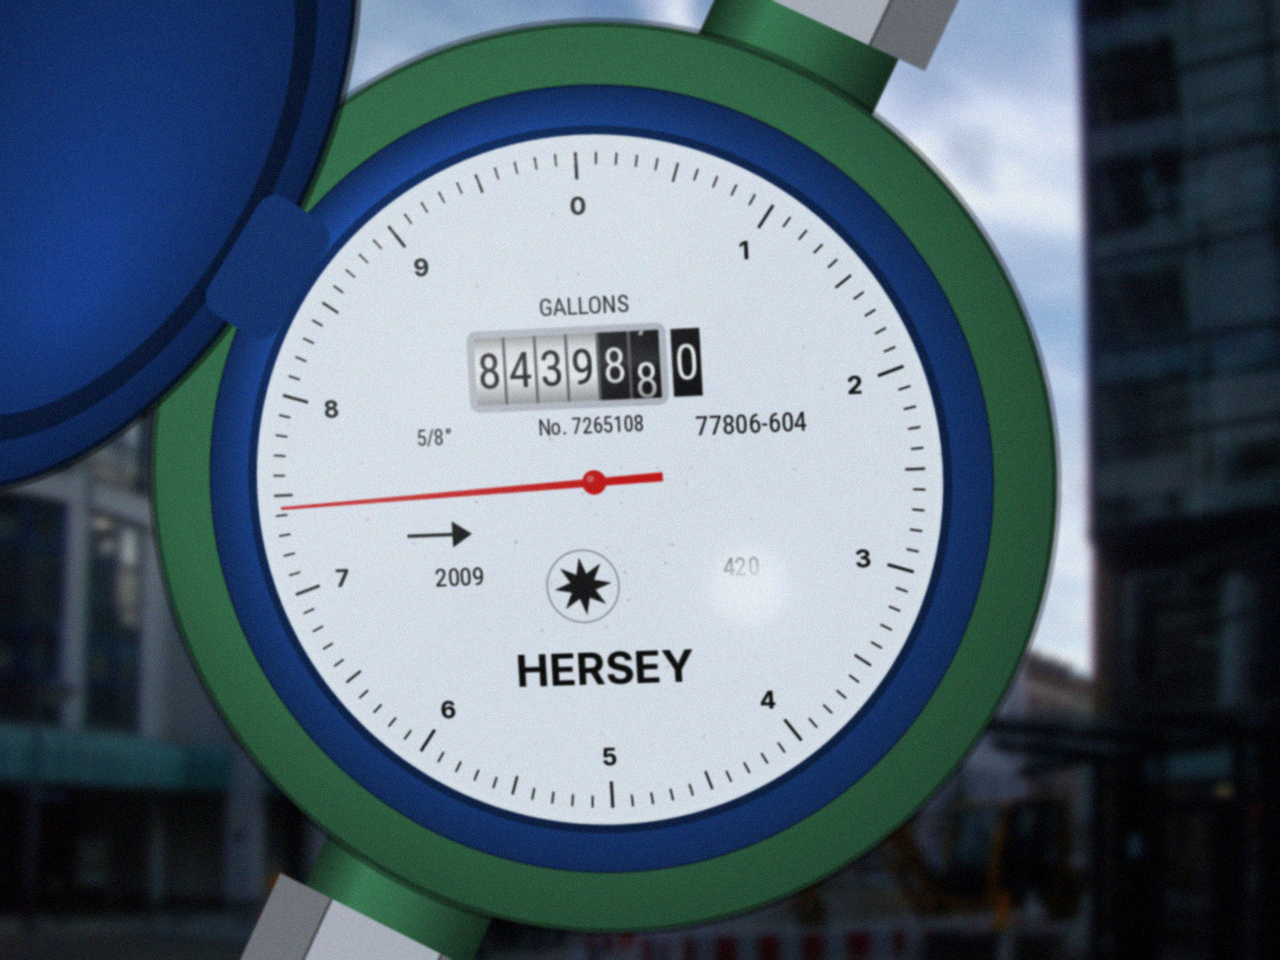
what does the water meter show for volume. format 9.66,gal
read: 8439877.4,gal
